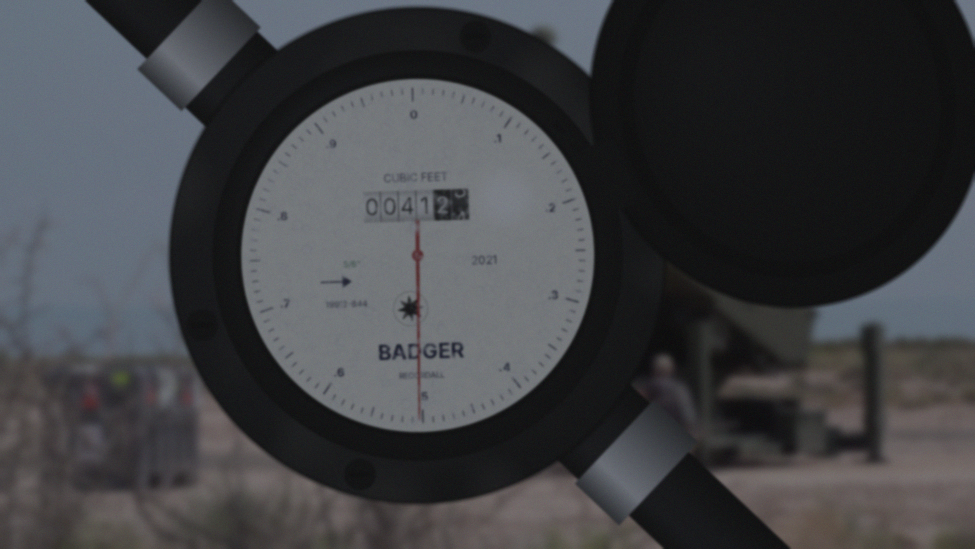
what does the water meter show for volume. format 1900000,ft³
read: 4123.50,ft³
